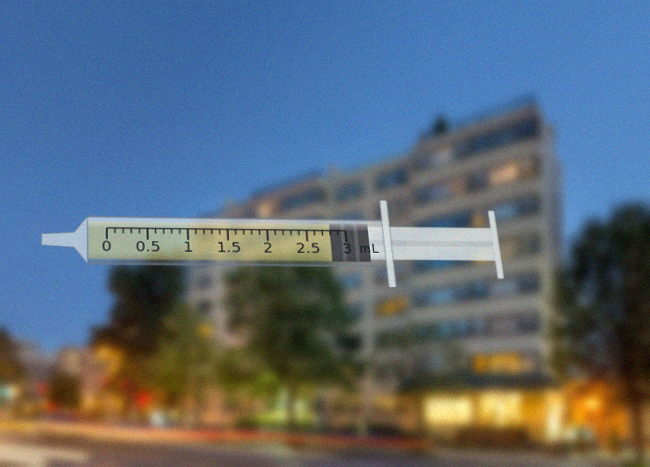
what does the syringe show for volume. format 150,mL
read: 2.8,mL
